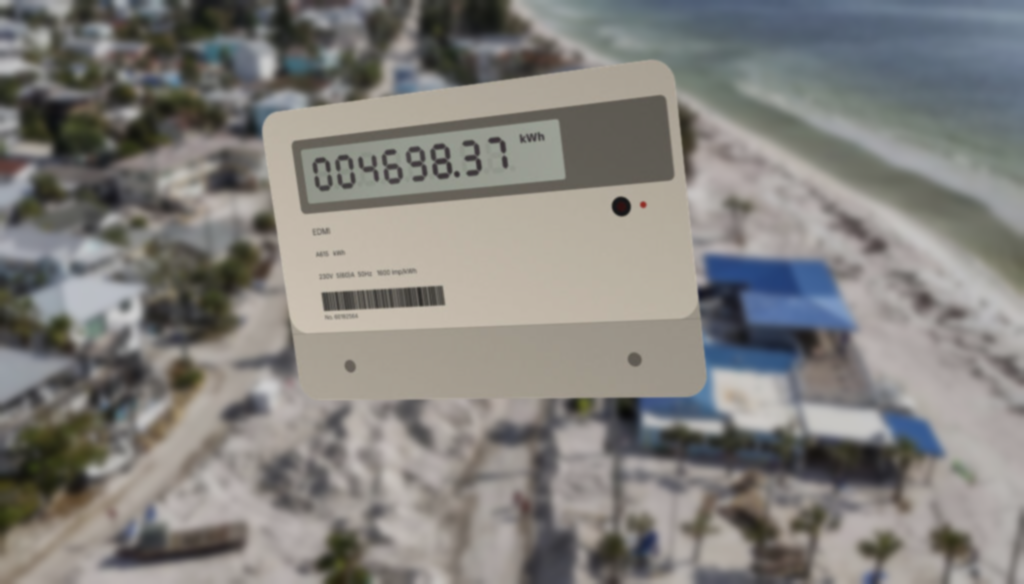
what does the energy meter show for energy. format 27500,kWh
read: 4698.37,kWh
